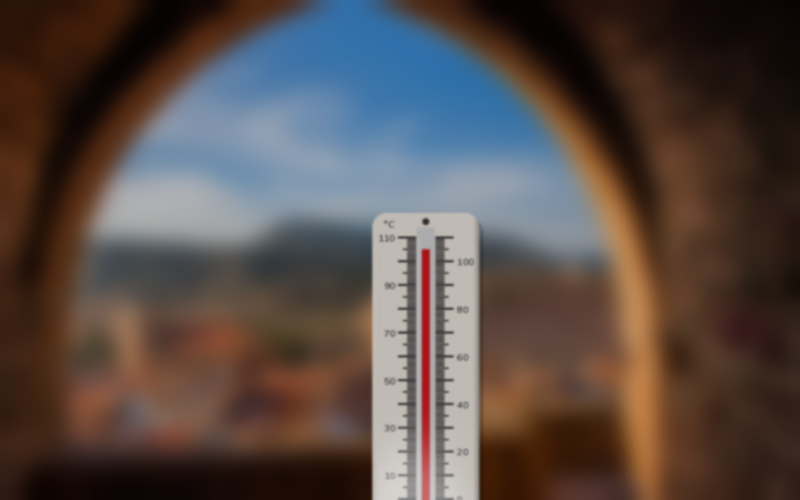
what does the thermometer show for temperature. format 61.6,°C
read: 105,°C
